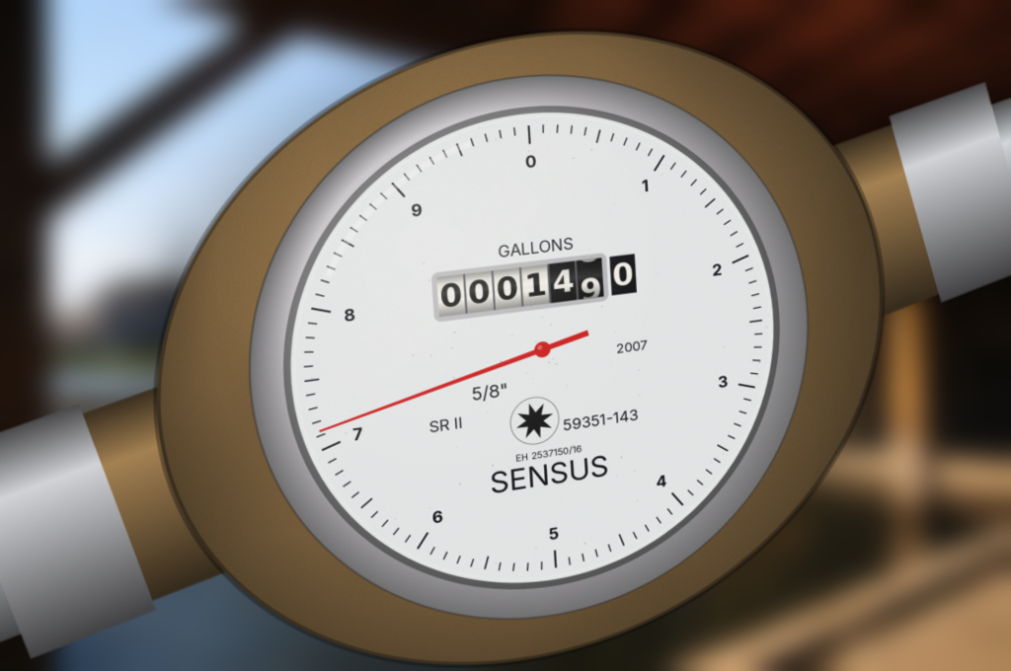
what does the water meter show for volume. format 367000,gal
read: 1487.1,gal
